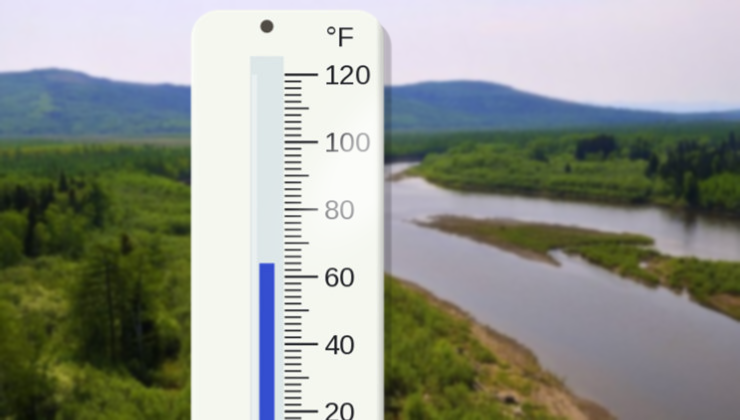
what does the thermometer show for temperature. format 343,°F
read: 64,°F
